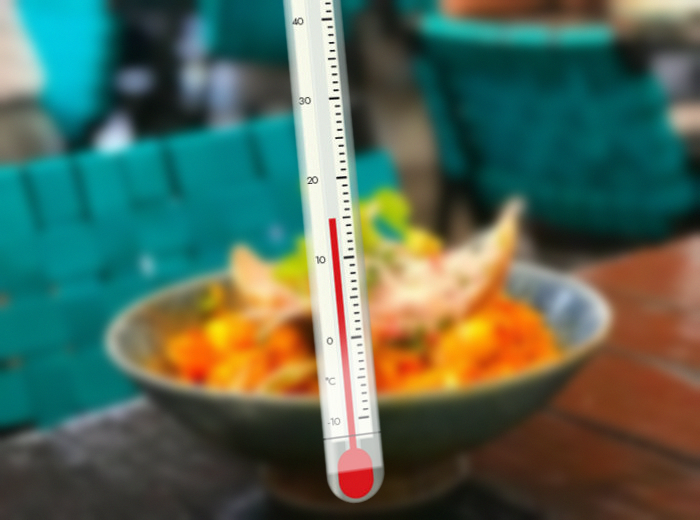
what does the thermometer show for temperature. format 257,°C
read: 15,°C
